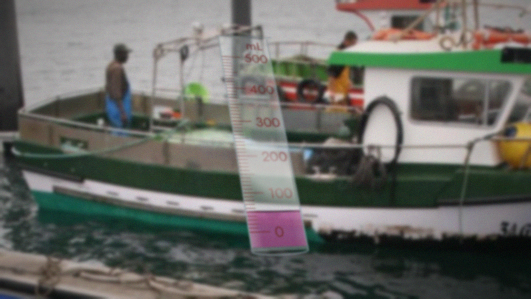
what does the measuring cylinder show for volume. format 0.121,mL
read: 50,mL
